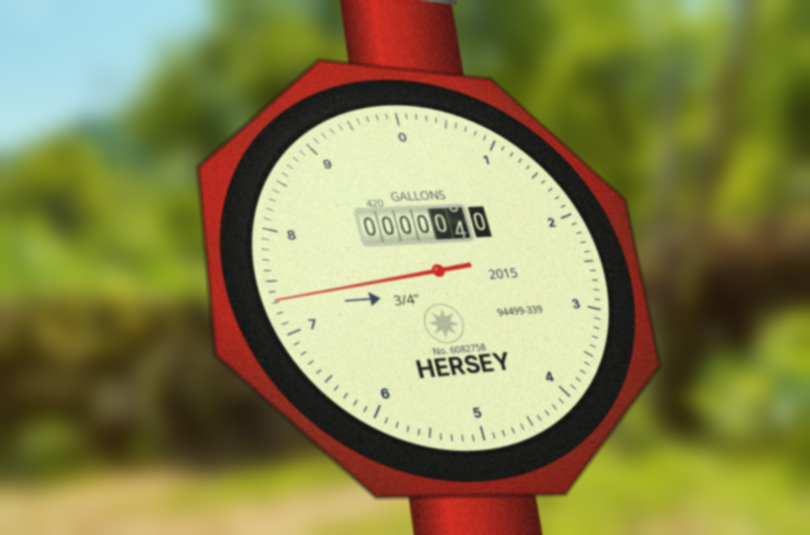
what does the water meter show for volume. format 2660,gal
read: 37.3,gal
